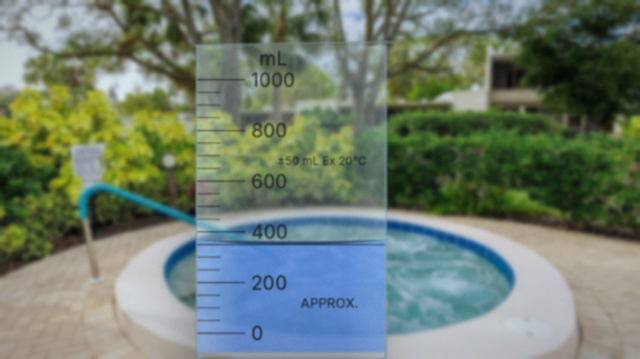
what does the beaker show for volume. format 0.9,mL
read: 350,mL
